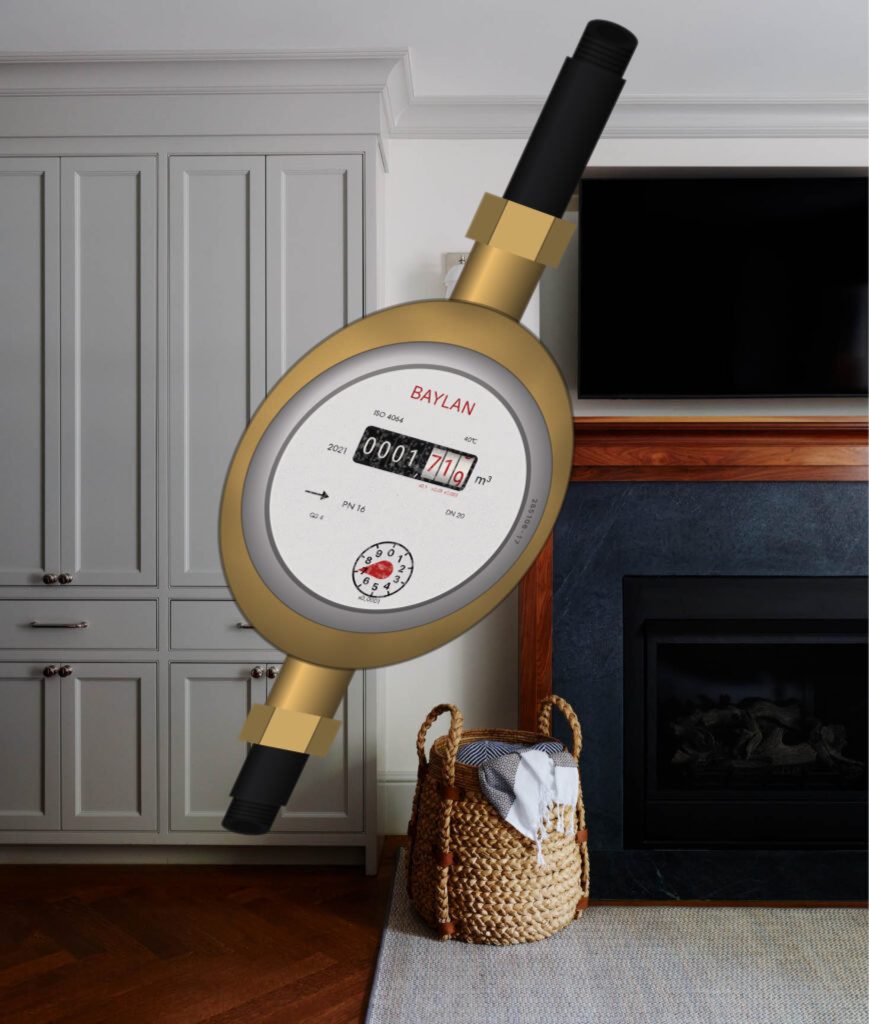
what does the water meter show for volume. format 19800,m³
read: 1.7187,m³
